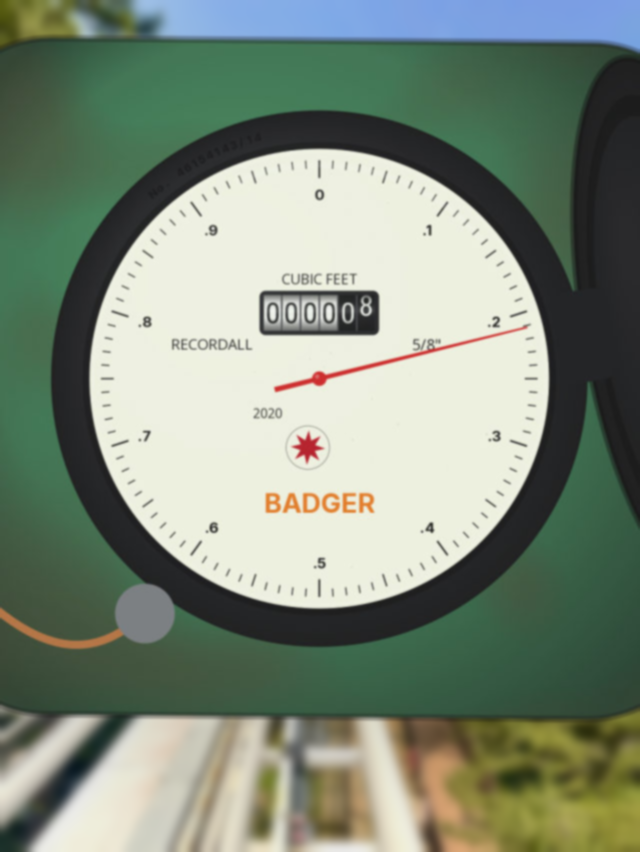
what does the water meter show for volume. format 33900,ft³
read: 8.21,ft³
